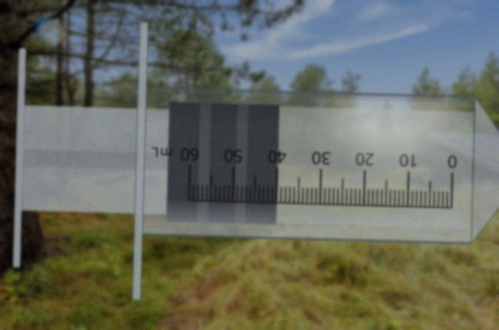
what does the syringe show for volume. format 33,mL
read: 40,mL
